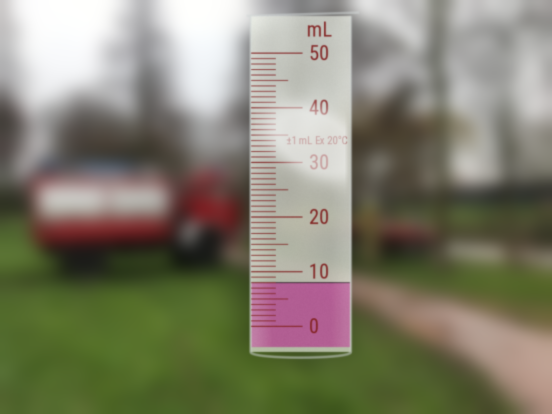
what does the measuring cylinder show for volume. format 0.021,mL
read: 8,mL
